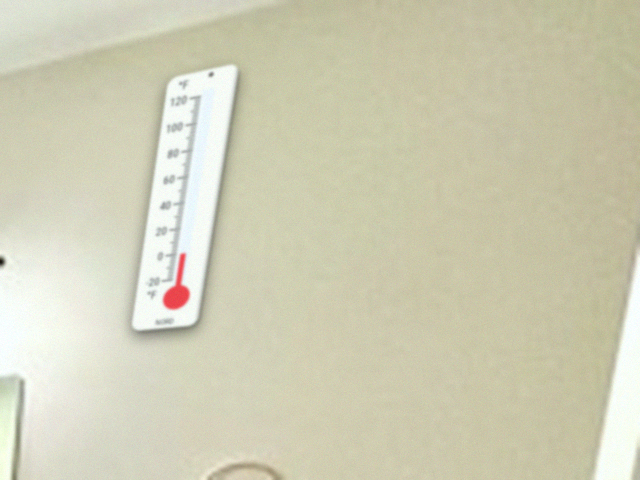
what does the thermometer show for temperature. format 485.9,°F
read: 0,°F
